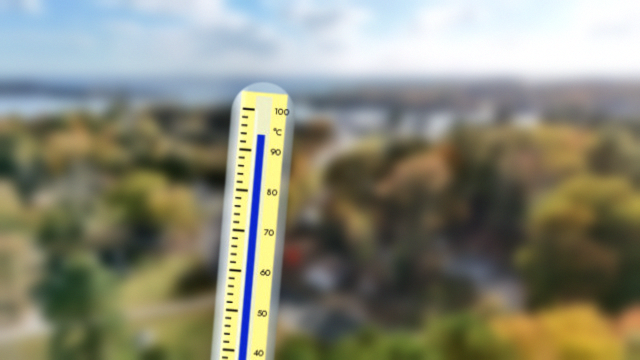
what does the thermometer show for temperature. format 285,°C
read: 94,°C
